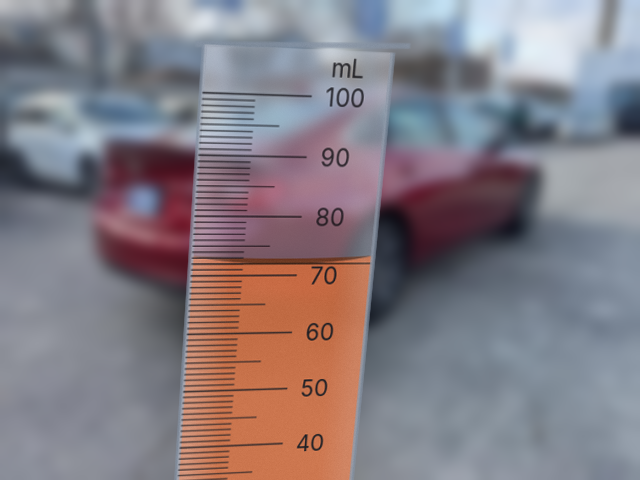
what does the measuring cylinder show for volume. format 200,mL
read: 72,mL
